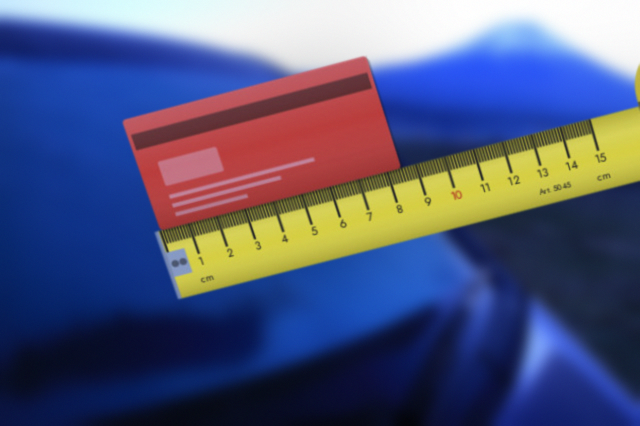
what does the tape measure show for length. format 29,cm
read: 8.5,cm
